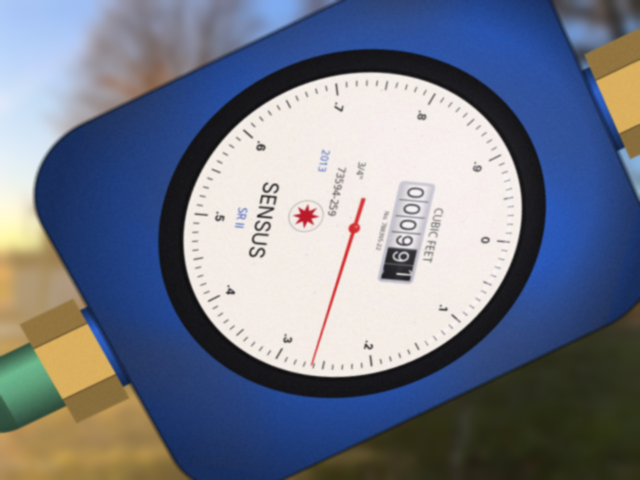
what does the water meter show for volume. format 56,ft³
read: 991.26,ft³
